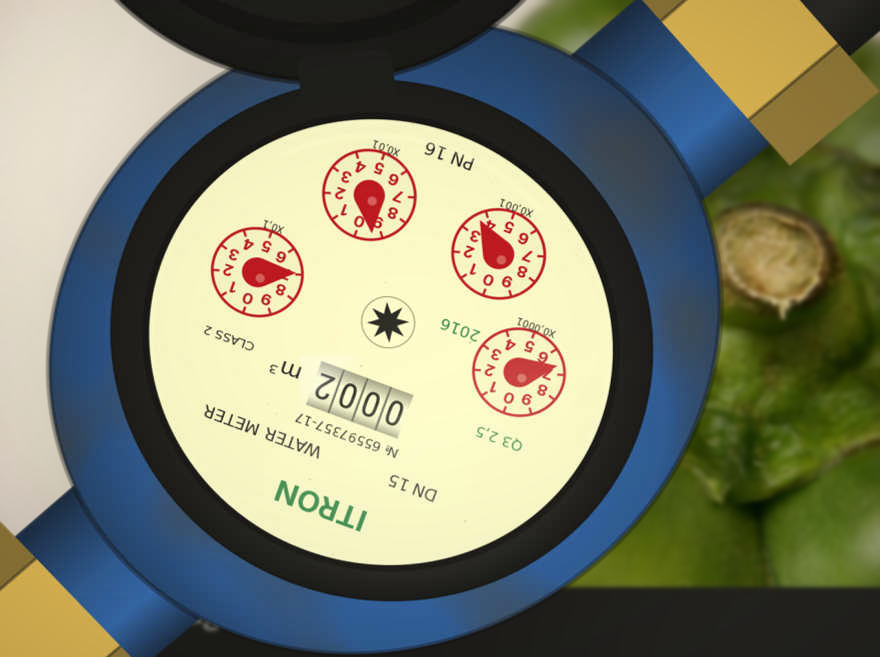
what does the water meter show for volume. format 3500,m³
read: 2.6936,m³
